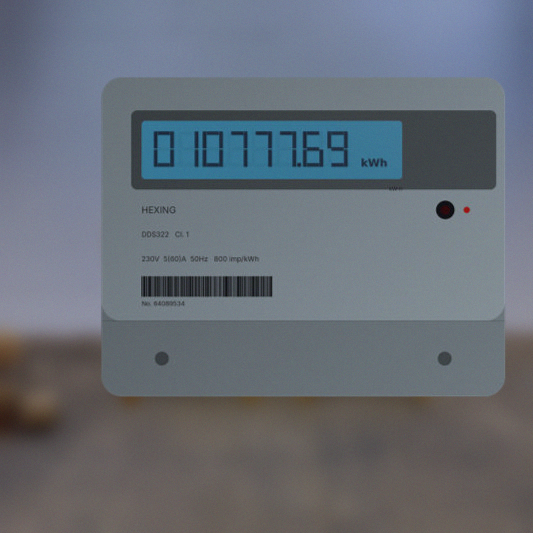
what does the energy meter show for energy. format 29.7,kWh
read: 10777.69,kWh
